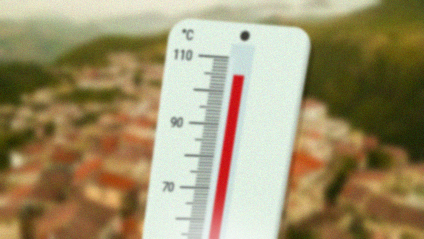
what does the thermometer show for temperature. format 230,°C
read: 105,°C
